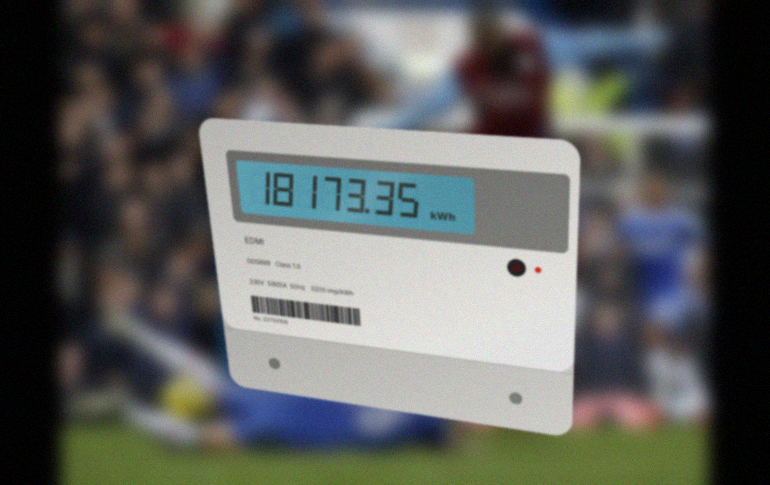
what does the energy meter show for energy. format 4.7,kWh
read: 18173.35,kWh
